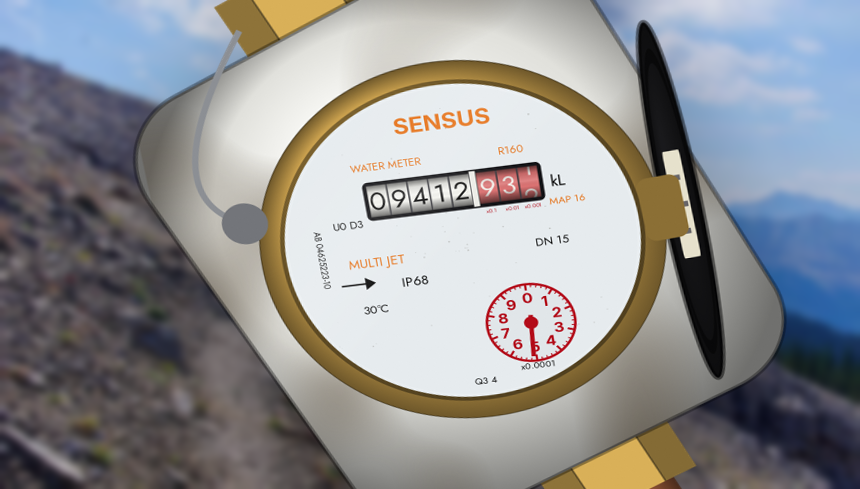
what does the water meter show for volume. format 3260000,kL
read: 9412.9315,kL
